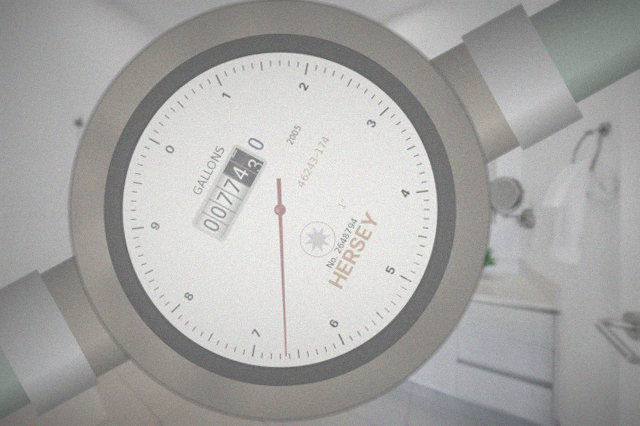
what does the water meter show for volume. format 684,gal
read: 77426.6,gal
